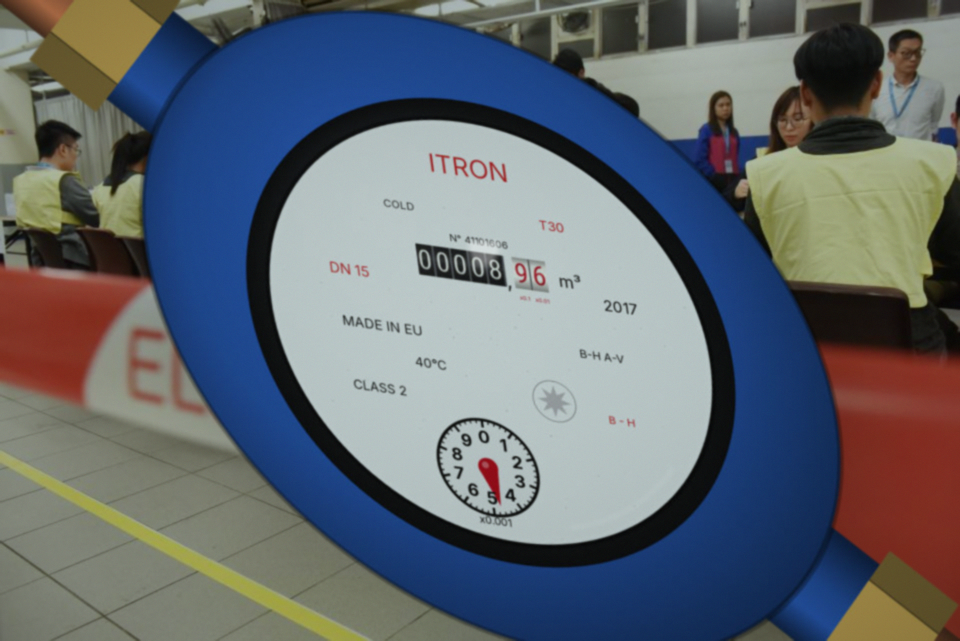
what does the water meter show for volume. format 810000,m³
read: 8.964,m³
